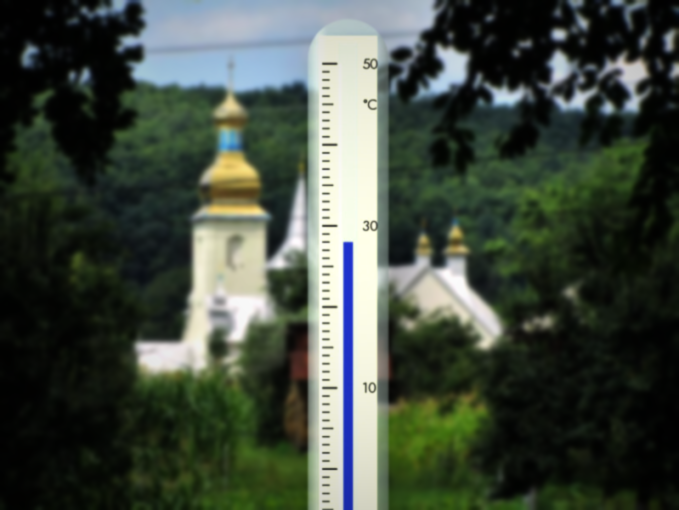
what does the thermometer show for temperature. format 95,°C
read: 28,°C
